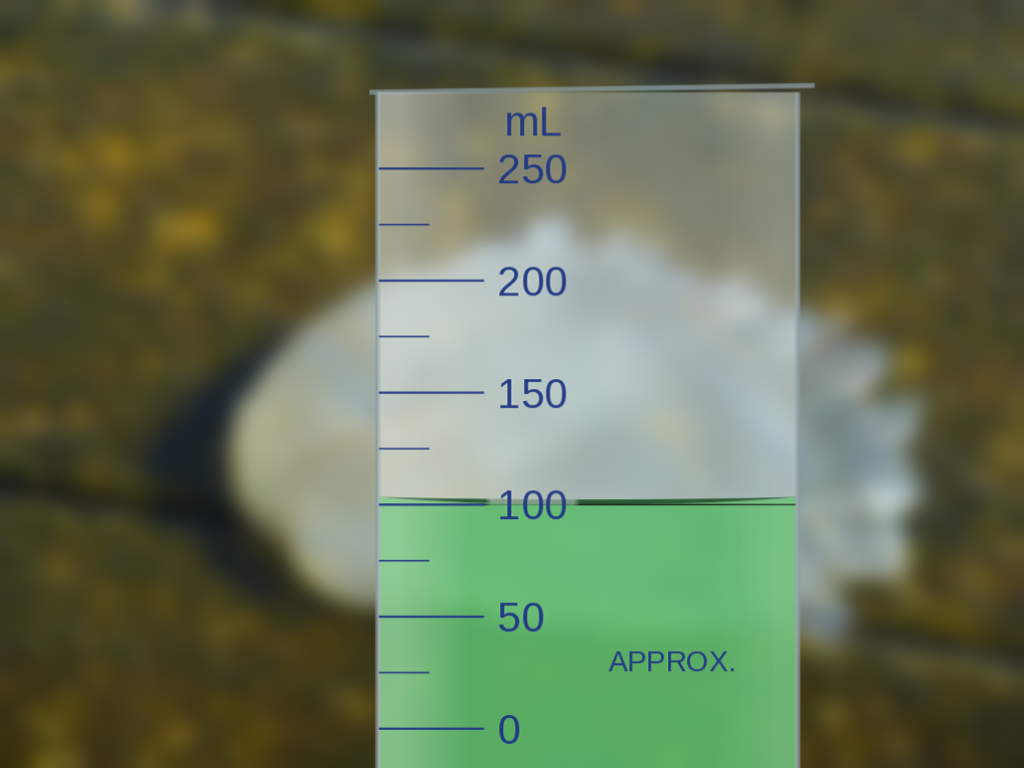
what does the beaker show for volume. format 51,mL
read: 100,mL
